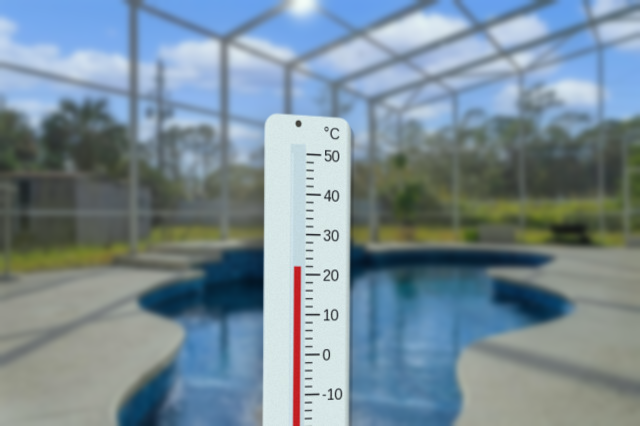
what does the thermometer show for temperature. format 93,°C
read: 22,°C
